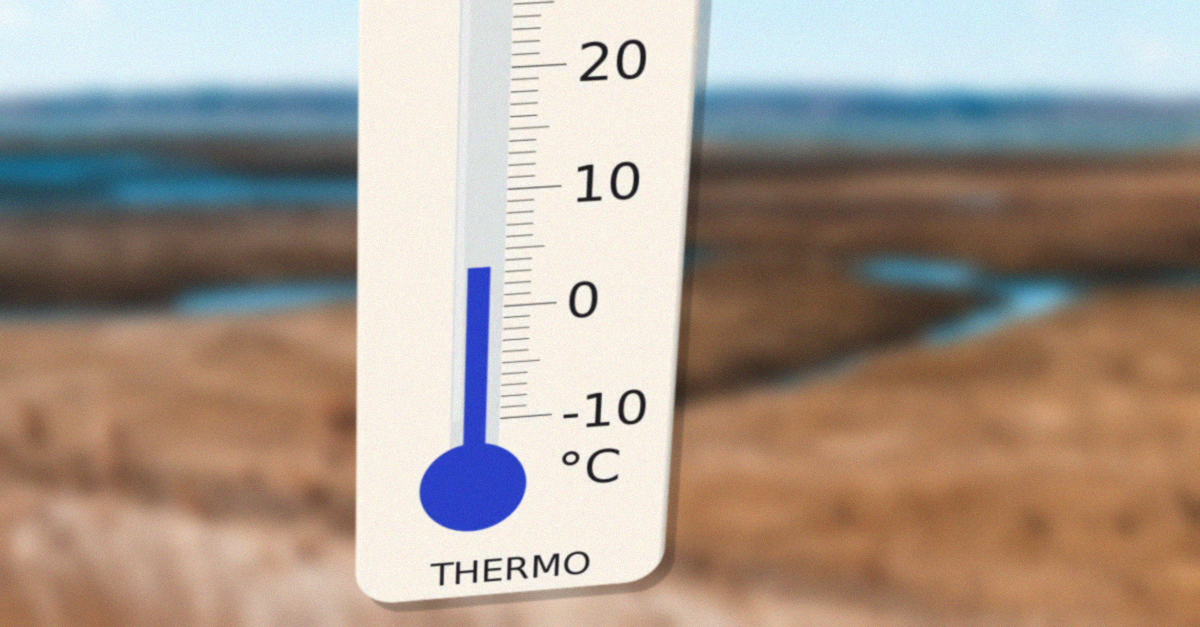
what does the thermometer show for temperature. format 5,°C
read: 3.5,°C
